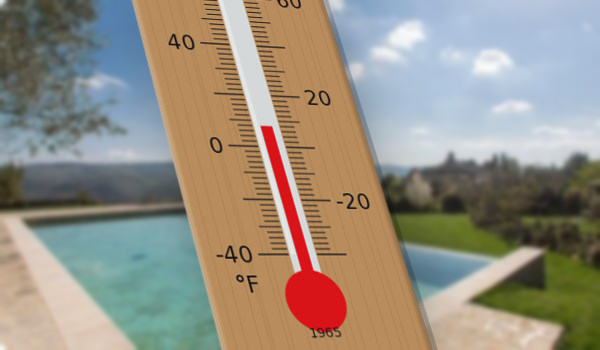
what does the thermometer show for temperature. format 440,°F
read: 8,°F
